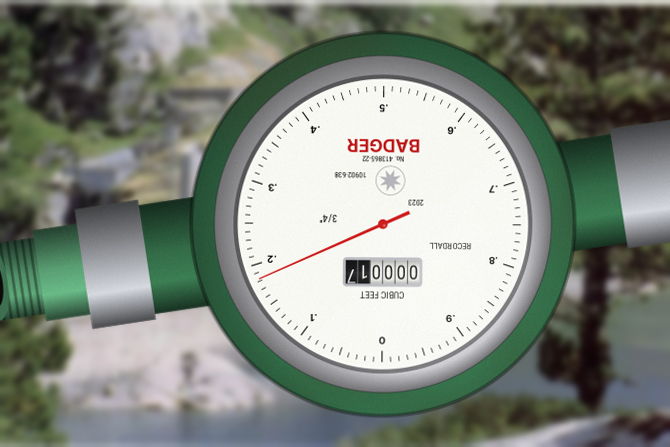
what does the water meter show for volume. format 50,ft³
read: 17.18,ft³
